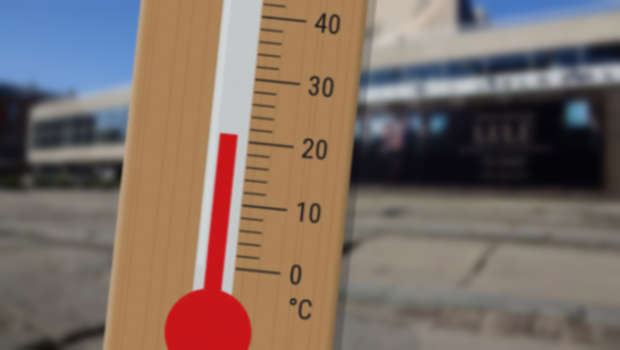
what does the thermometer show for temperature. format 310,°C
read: 21,°C
